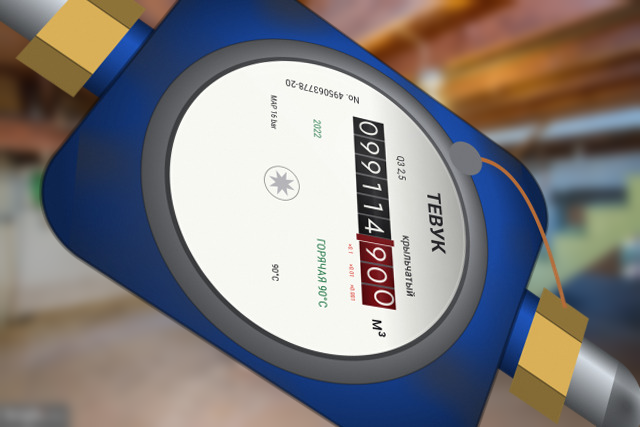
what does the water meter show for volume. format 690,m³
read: 99114.900,m³
